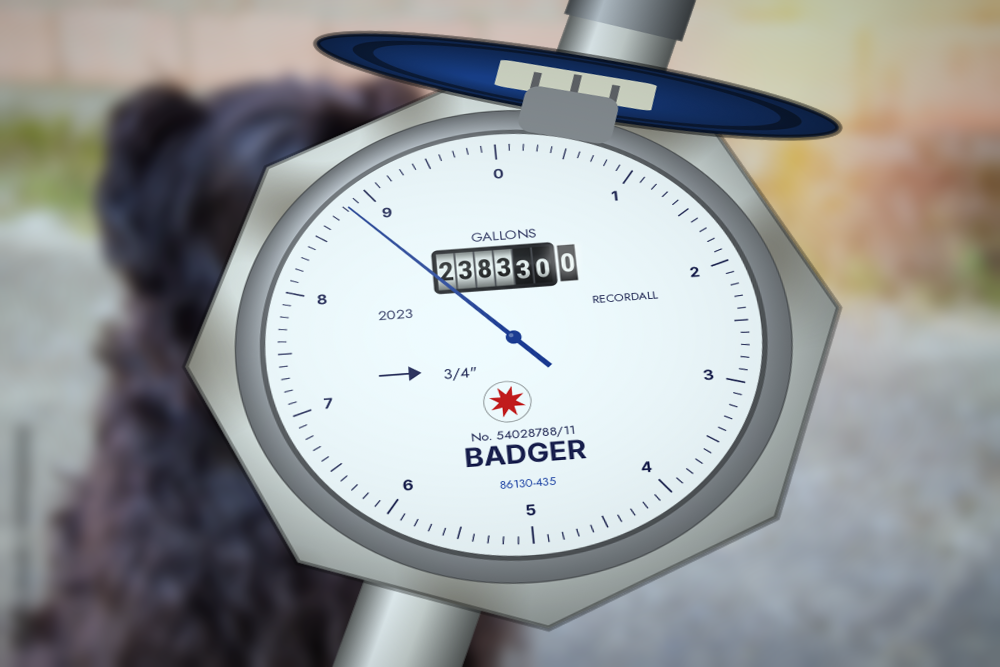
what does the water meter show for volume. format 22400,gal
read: 2383298.8,gal
